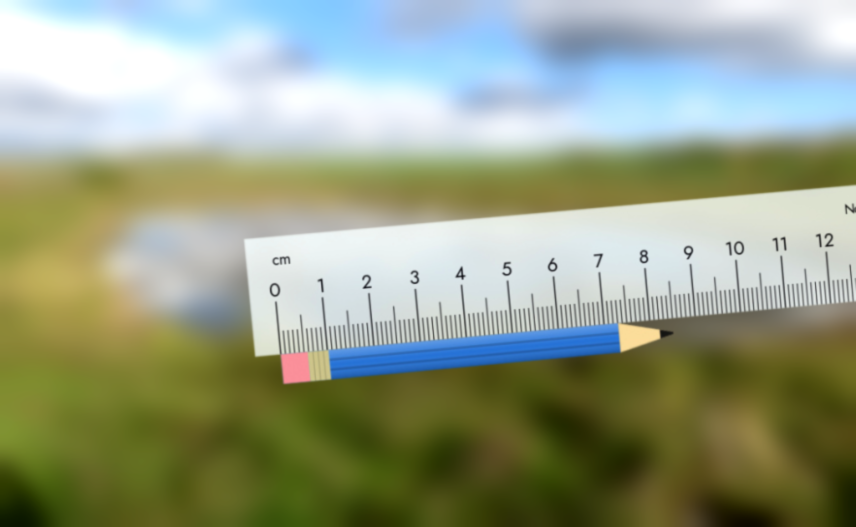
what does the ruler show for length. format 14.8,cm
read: 8.5,cm
